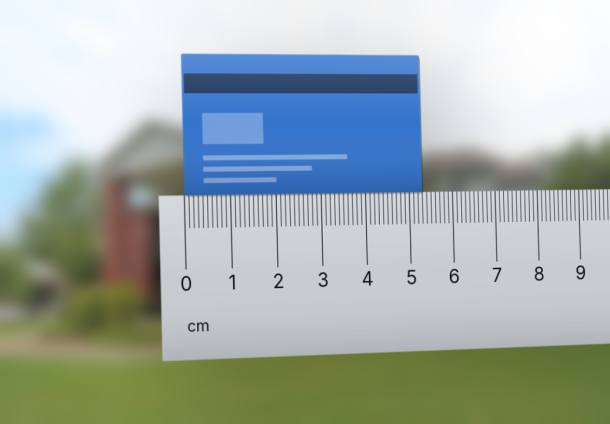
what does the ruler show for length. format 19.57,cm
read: 5.3,cm
